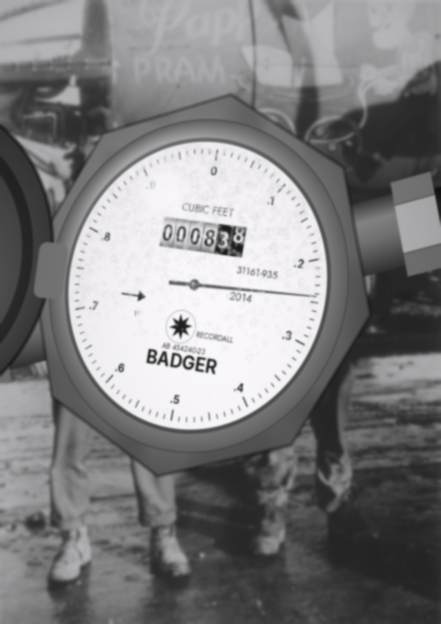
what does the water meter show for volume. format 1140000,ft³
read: 838.24,ft³
